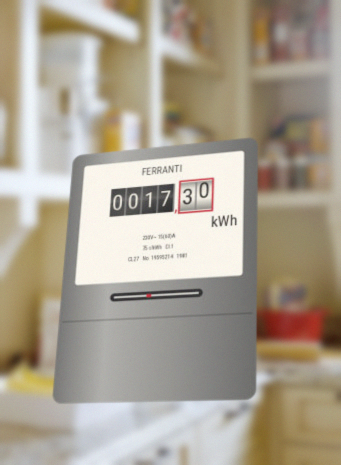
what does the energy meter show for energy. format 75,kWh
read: 17.30,kWh
